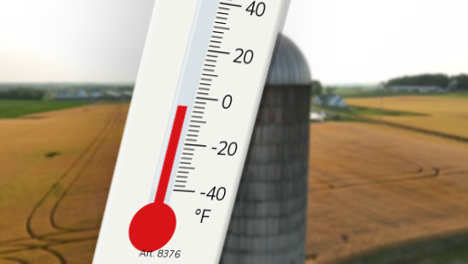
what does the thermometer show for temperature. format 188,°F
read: -4,°F
